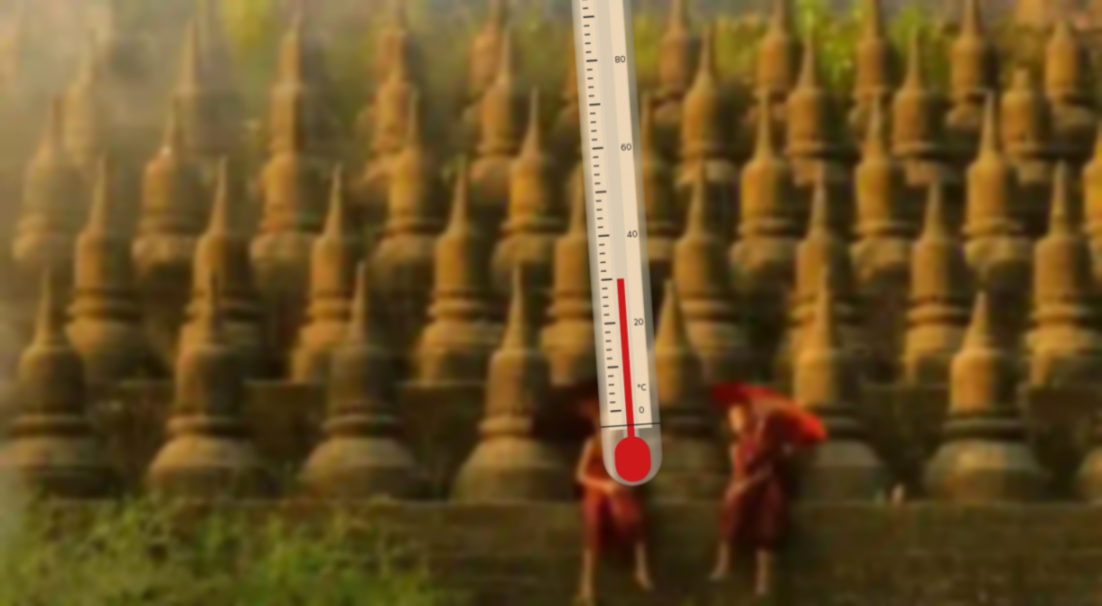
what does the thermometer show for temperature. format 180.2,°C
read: 30,°C
